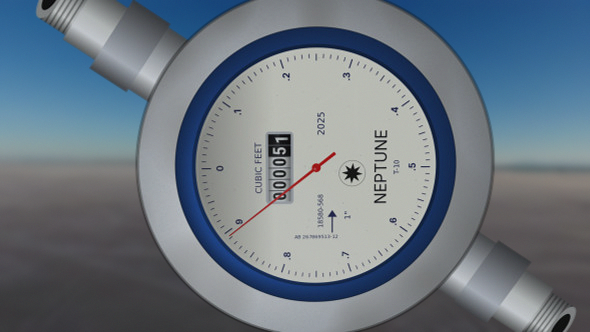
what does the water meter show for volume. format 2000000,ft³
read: 50.89,ft³
